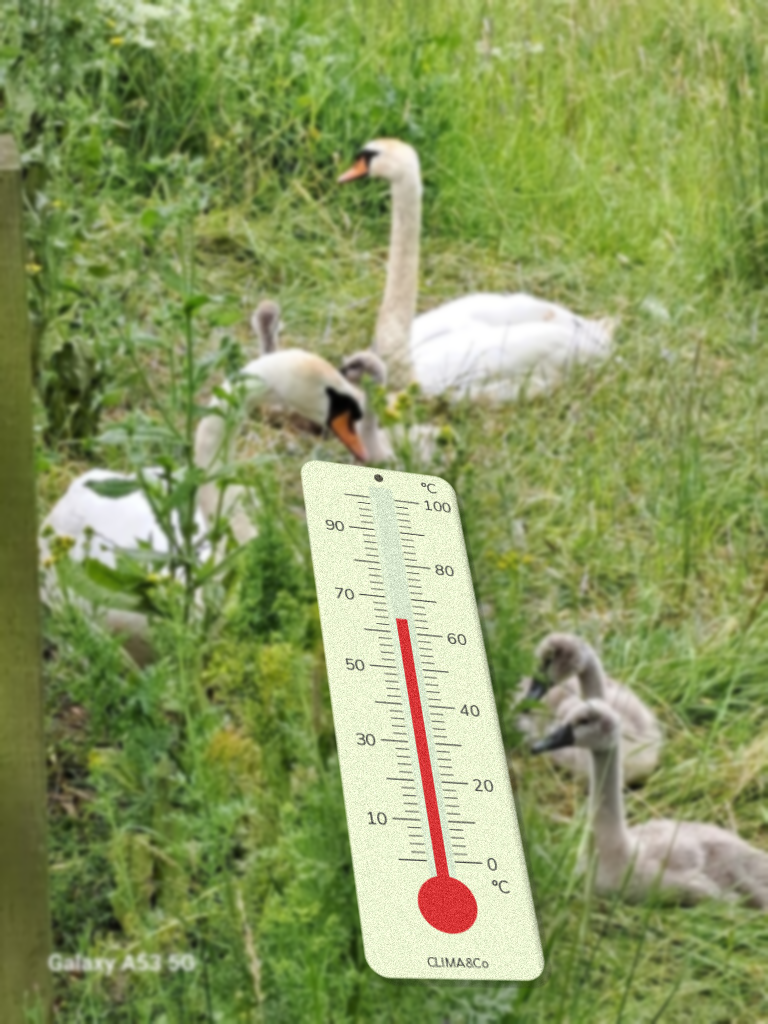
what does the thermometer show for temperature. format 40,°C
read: 64,°C
